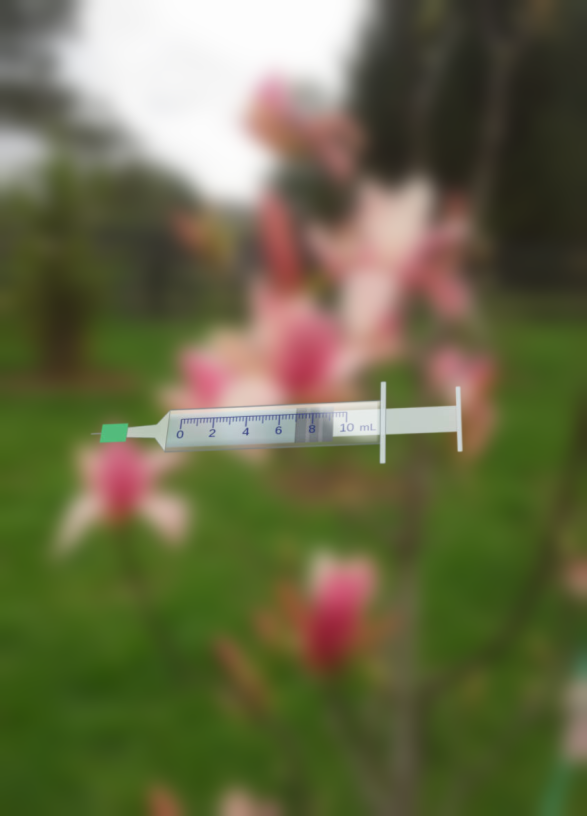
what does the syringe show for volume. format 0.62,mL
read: 7,mL
